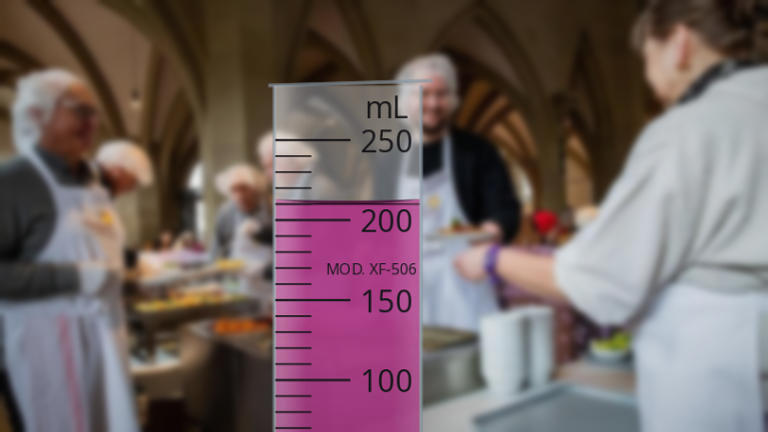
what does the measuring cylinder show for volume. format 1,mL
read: 210,mL
